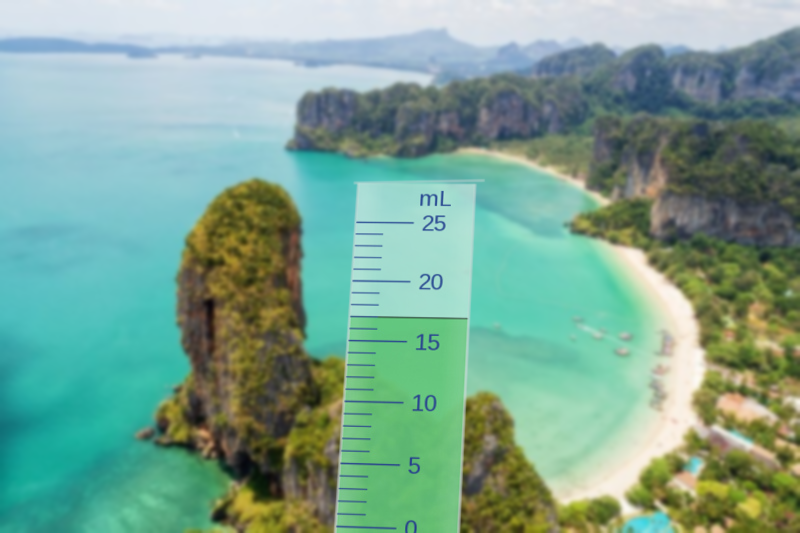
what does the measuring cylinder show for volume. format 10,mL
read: 17,mL
